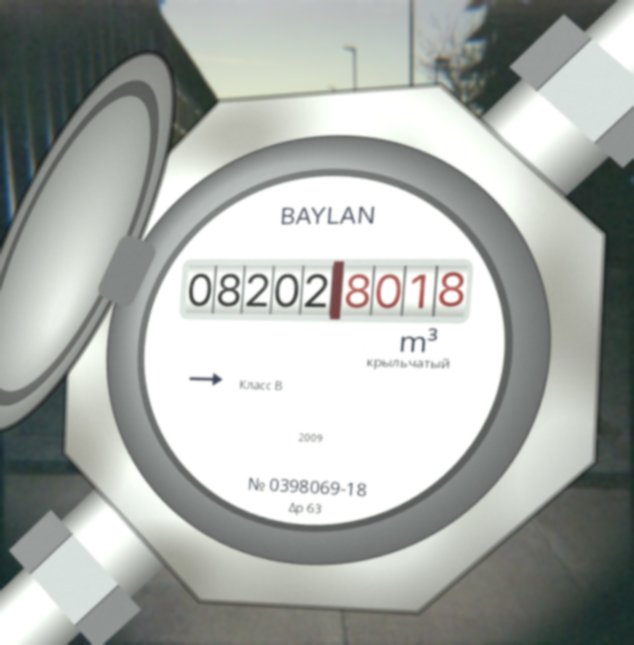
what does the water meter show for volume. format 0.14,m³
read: 8202.8018,m³
